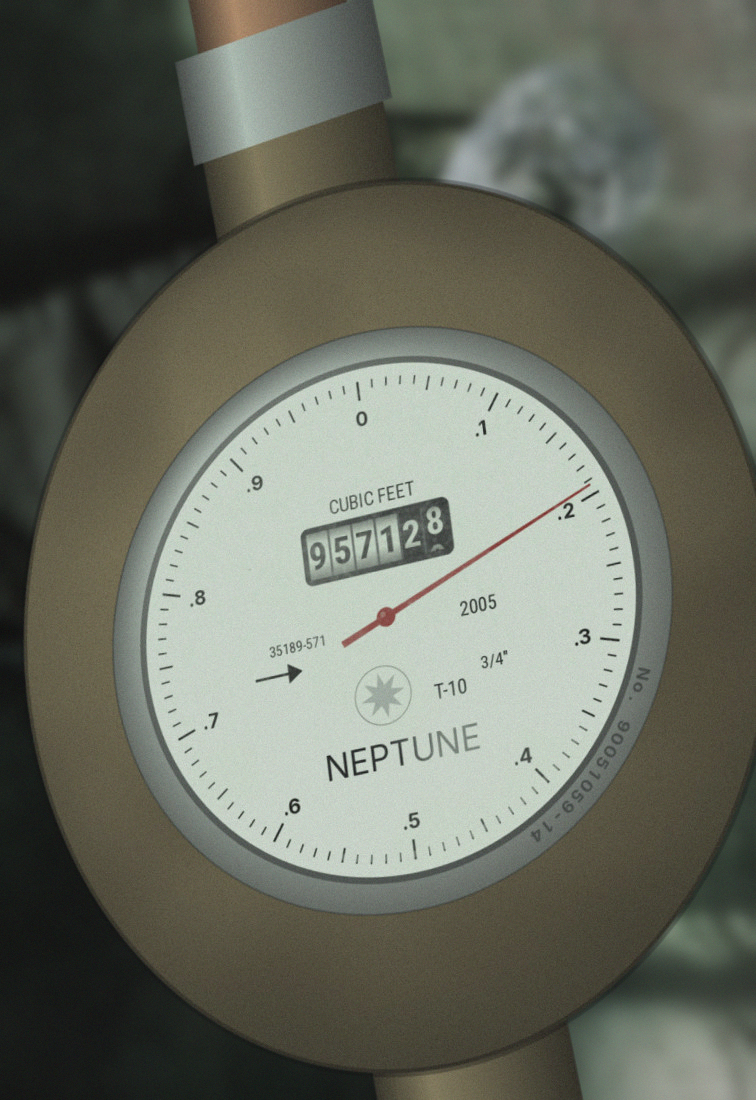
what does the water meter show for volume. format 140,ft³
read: 957128.19,ft³
